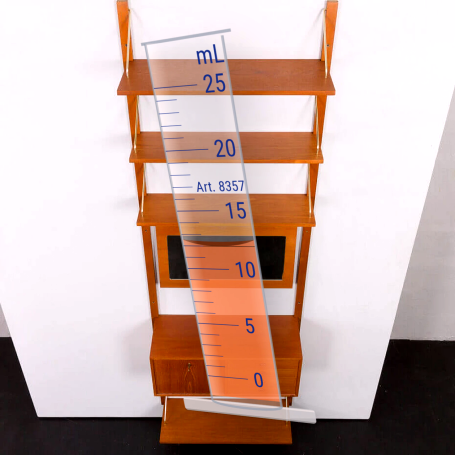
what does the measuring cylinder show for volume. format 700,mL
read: 12,mL
